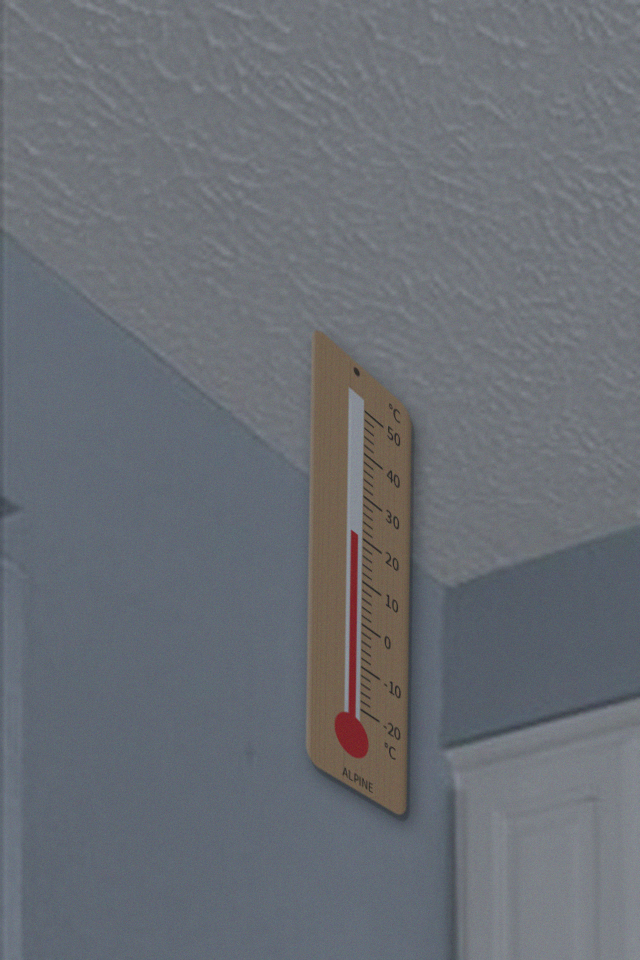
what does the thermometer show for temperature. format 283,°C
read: 20,°C
